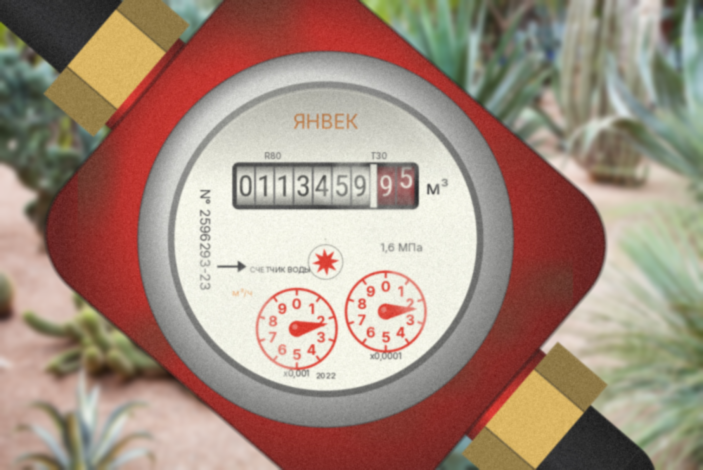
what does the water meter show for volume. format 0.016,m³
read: 113459.9522,m³
